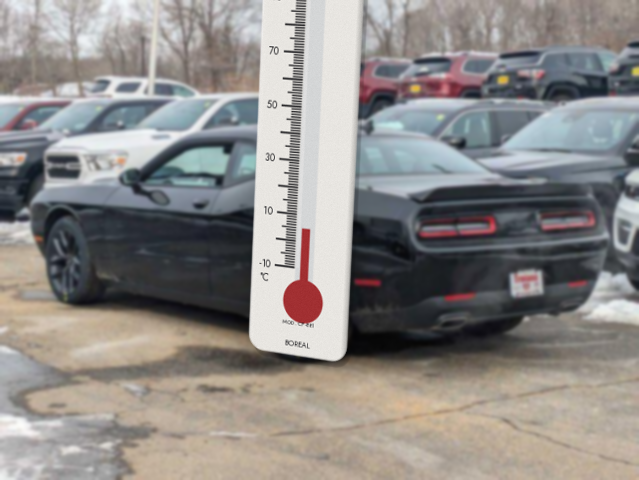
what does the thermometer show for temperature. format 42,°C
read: 5,°C
